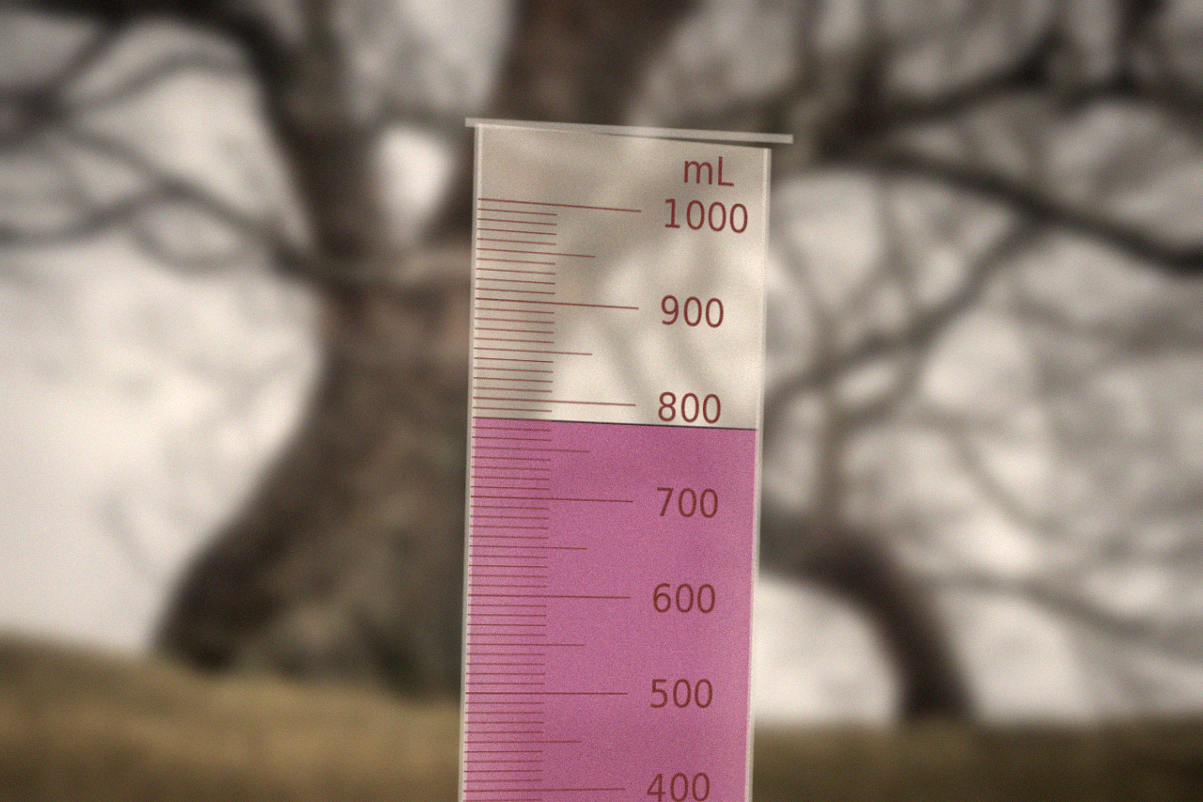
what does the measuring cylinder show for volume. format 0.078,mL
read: 780,mL
